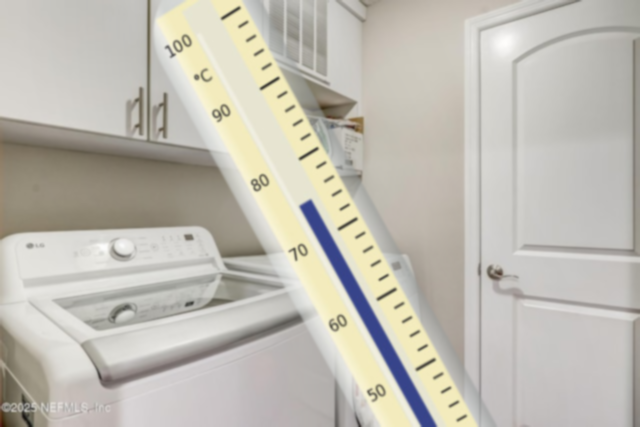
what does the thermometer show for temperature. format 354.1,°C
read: 75,°C
